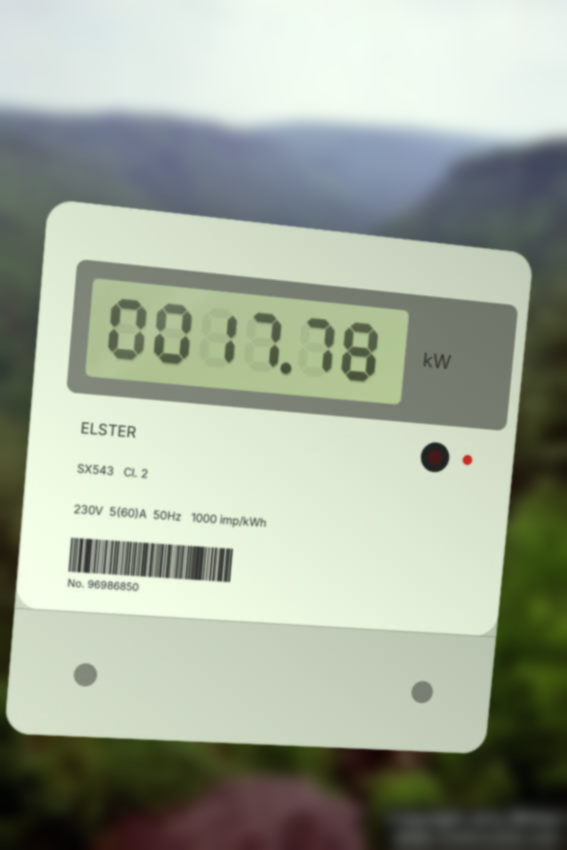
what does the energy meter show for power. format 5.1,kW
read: 17.78,kW
